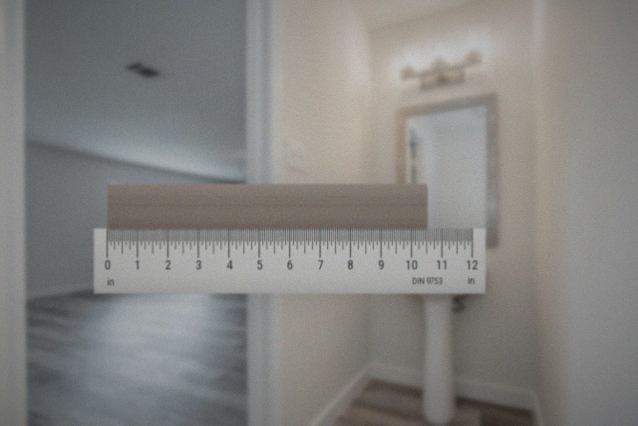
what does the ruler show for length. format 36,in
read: 10.5,in
